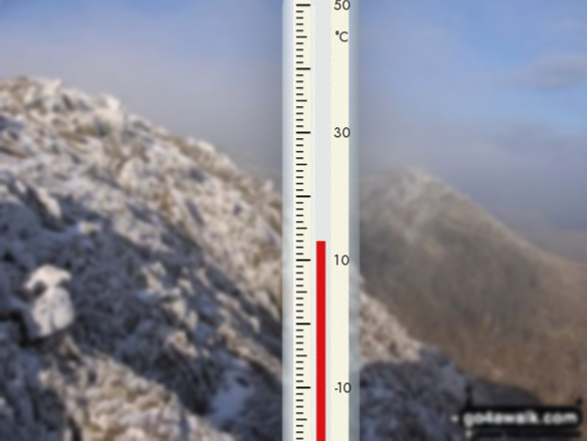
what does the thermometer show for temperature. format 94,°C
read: 13,°C
